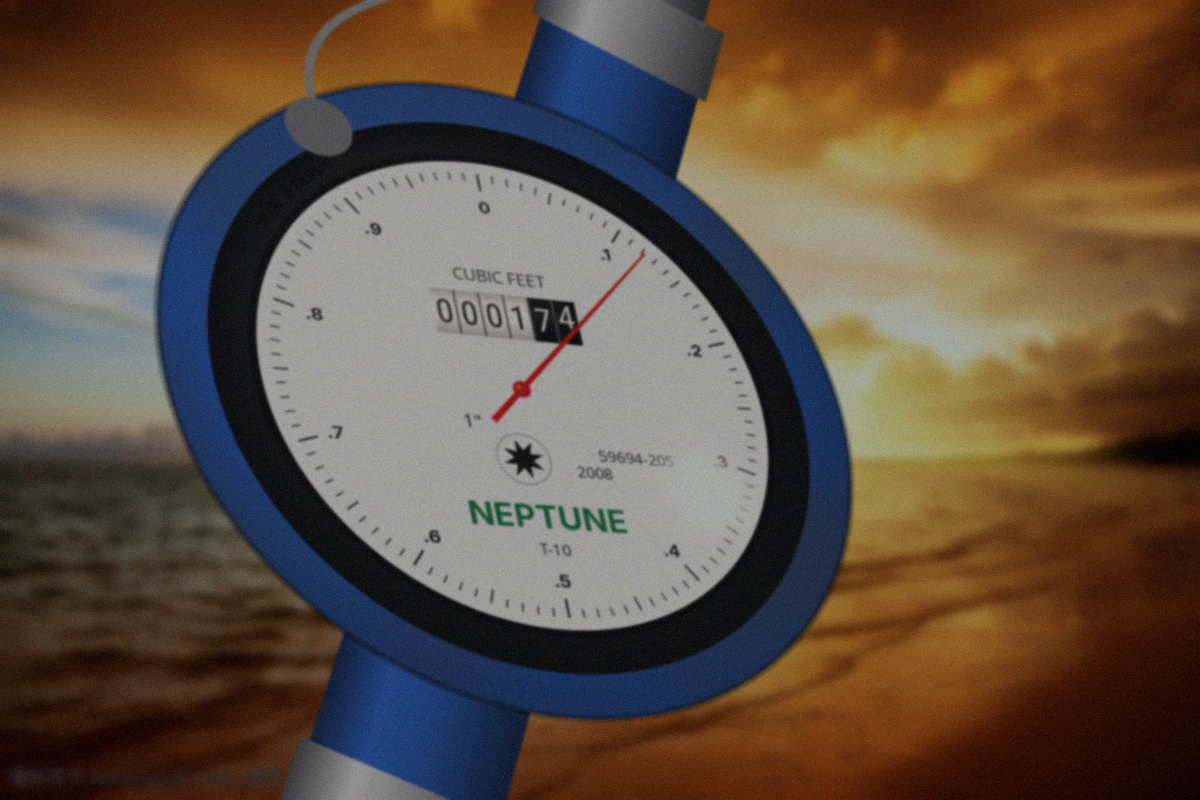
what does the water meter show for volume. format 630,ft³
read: 174.12,ft³
